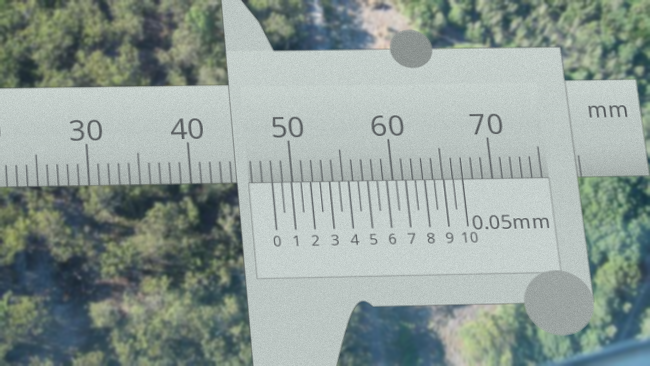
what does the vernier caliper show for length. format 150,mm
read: 48.0,mm
